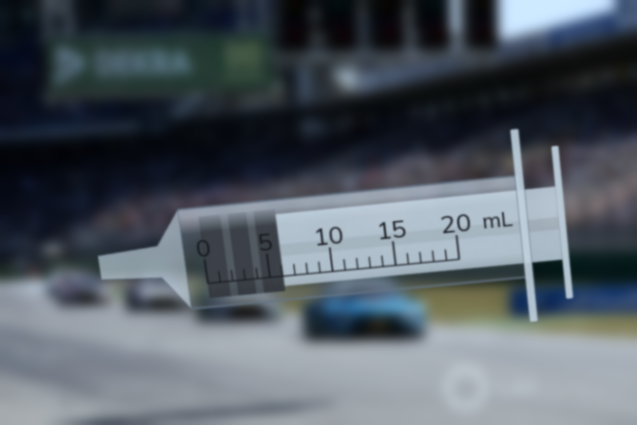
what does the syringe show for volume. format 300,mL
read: 0,mL
